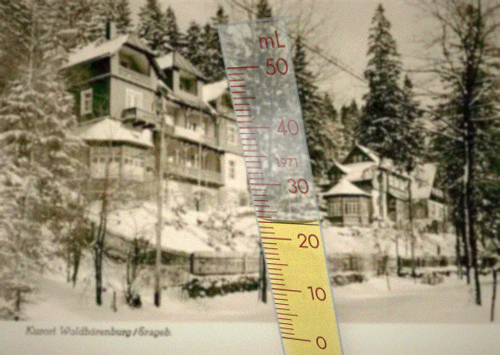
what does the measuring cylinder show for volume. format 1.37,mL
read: 23,mL
